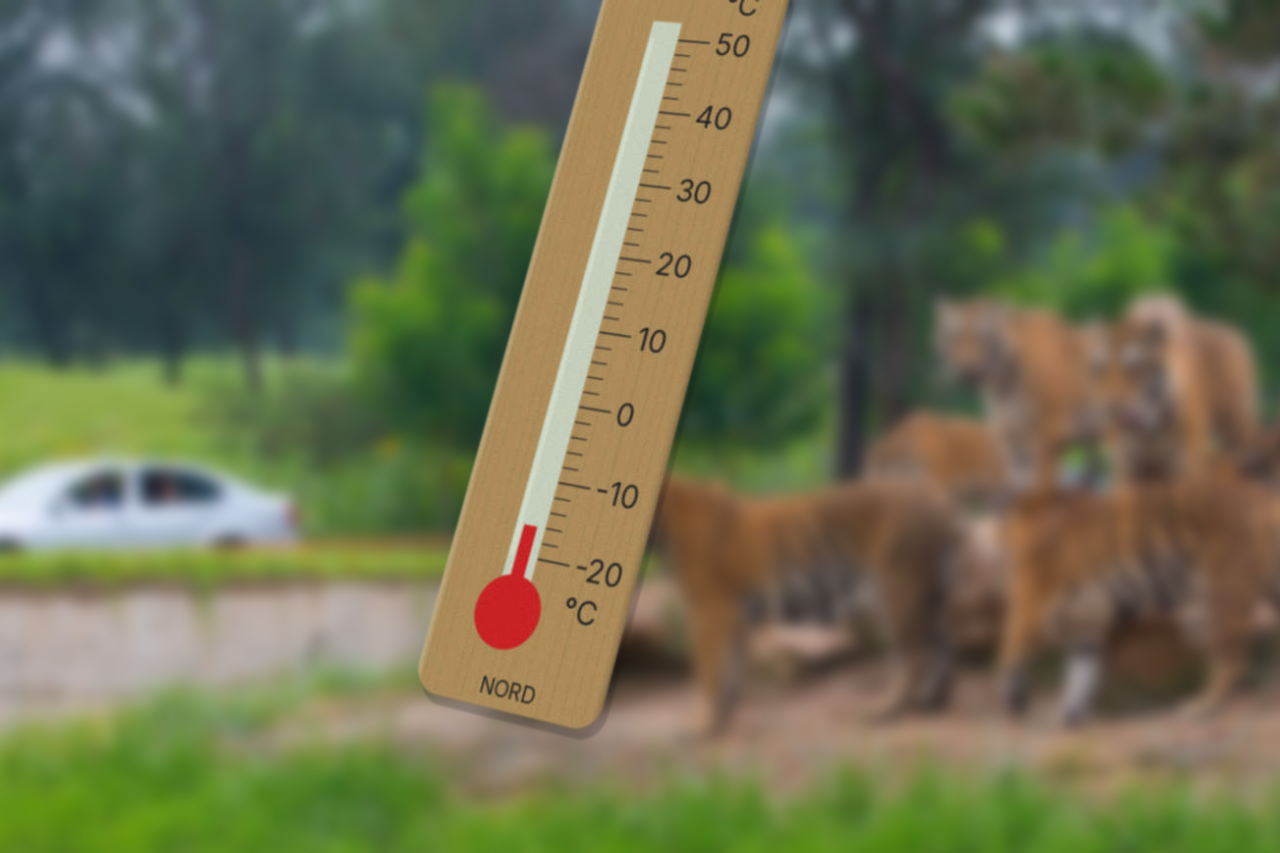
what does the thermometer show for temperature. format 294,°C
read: -16,°C
